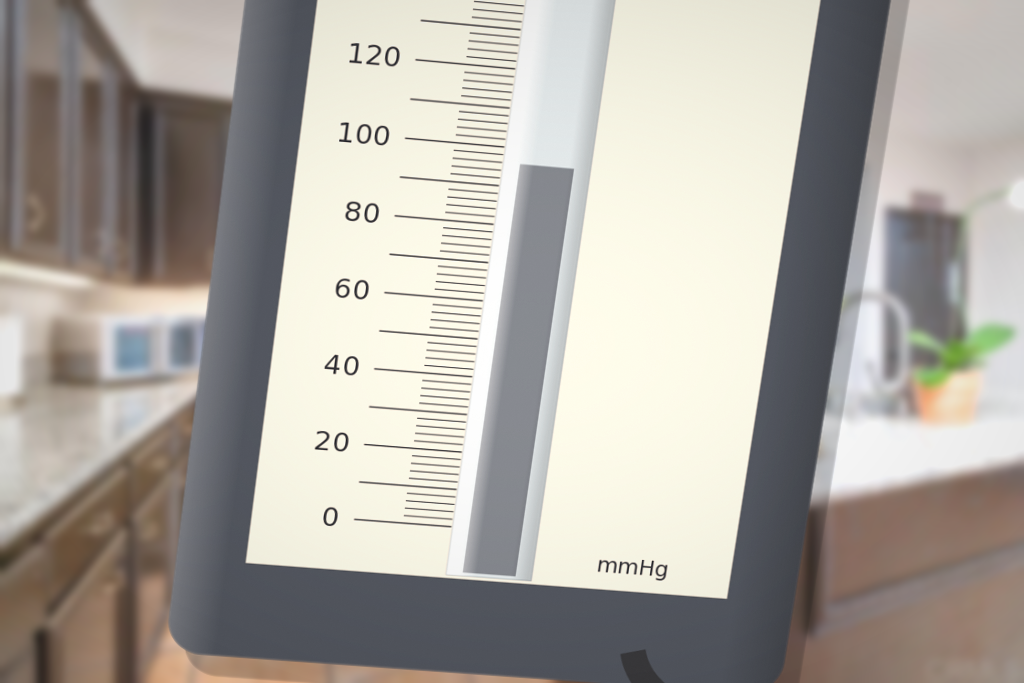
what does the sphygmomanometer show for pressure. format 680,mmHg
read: 96,mmHg
